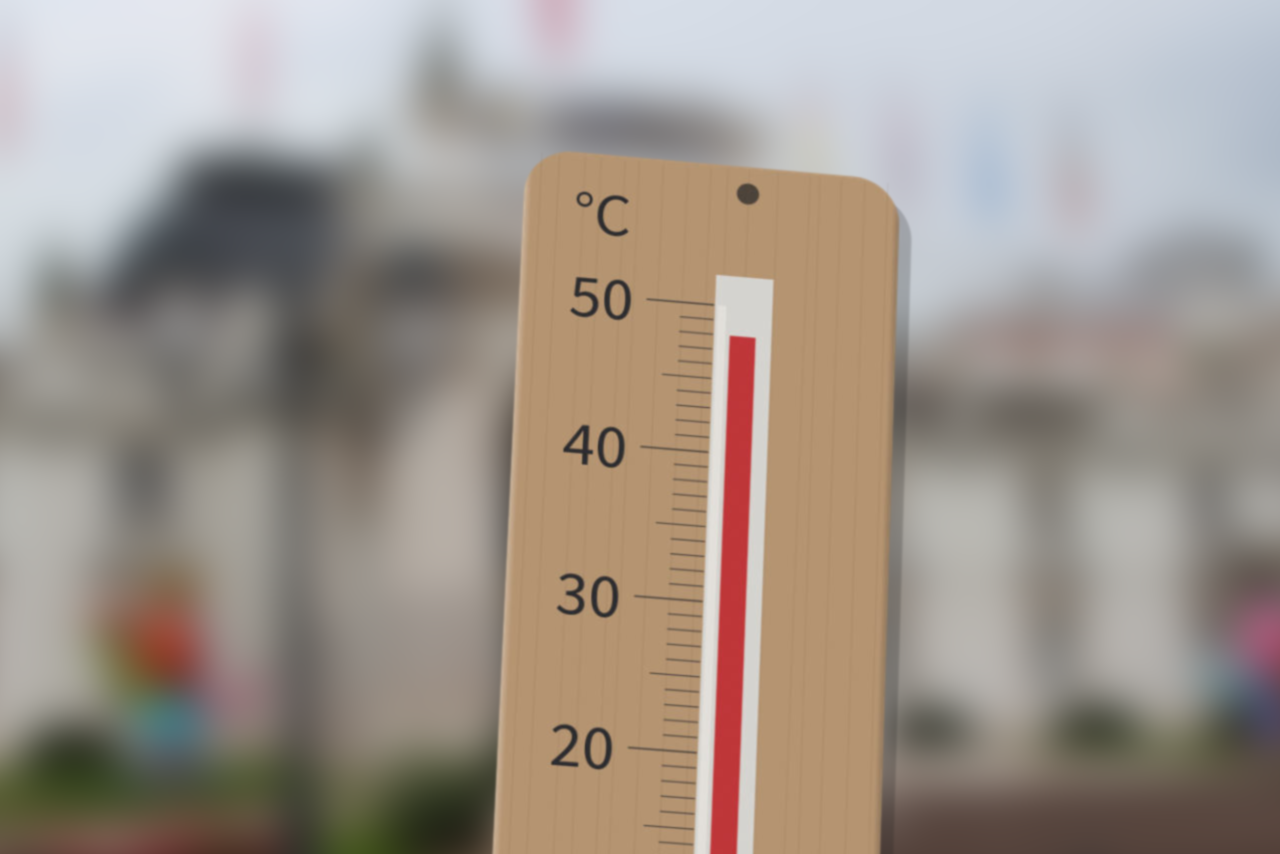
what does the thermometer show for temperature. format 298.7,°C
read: 48,°C
